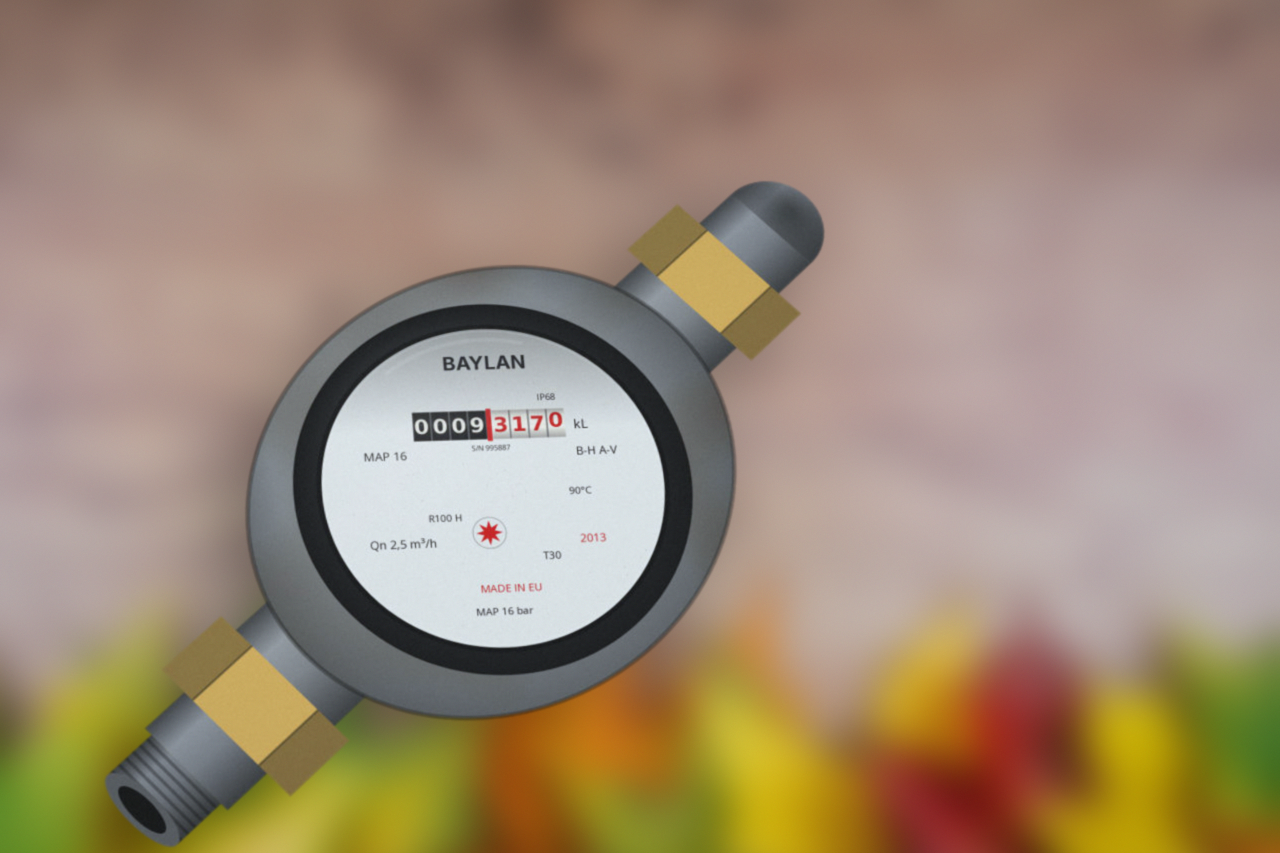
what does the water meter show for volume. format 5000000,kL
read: 9.3170,kL
